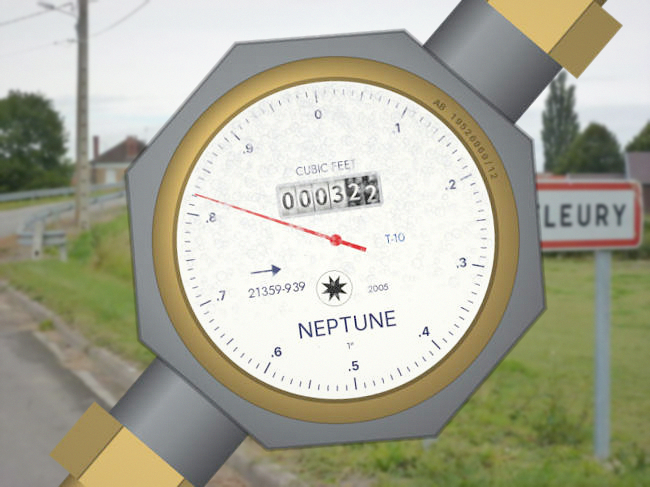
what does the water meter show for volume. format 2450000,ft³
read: 321.82,ft³
